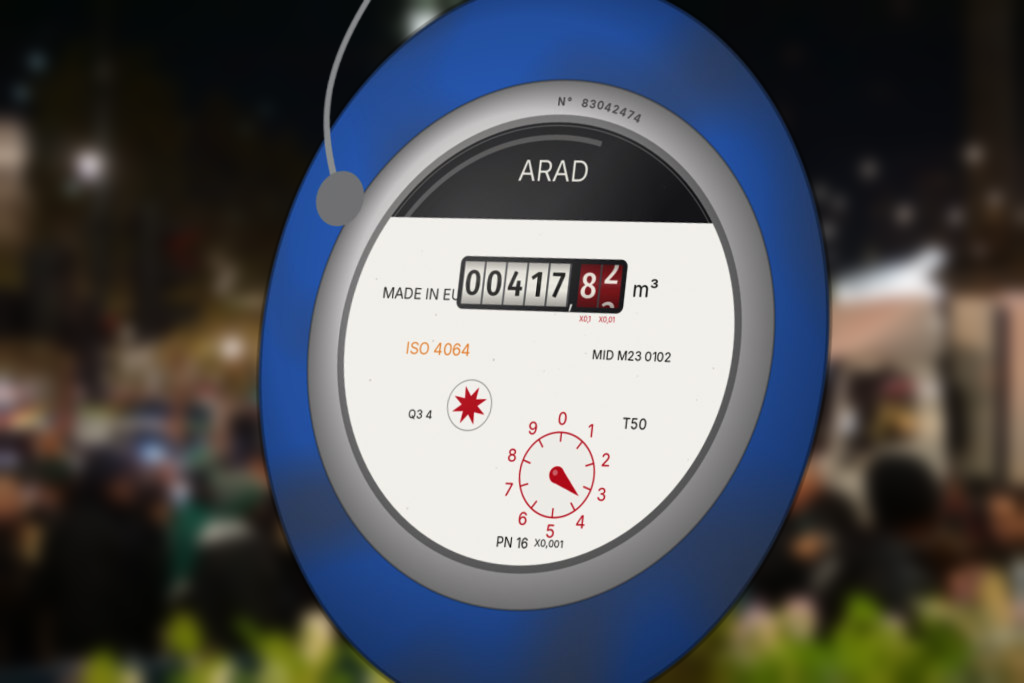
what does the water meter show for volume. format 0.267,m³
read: 417.823,m³
